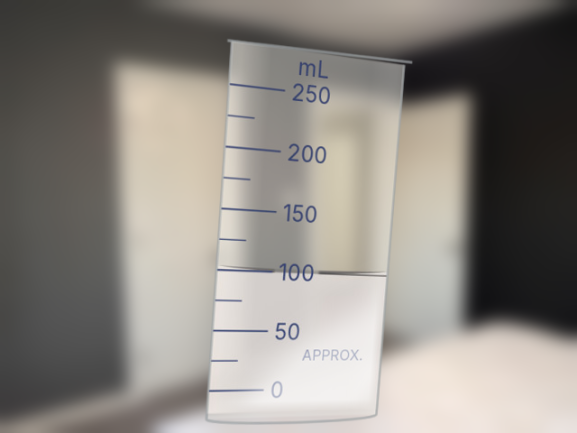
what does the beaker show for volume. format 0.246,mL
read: 100,mL
